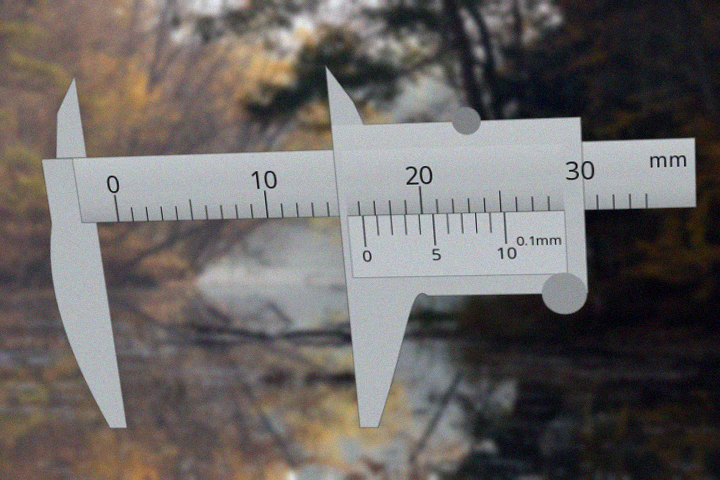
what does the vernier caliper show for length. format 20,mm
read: 16.2,mm
